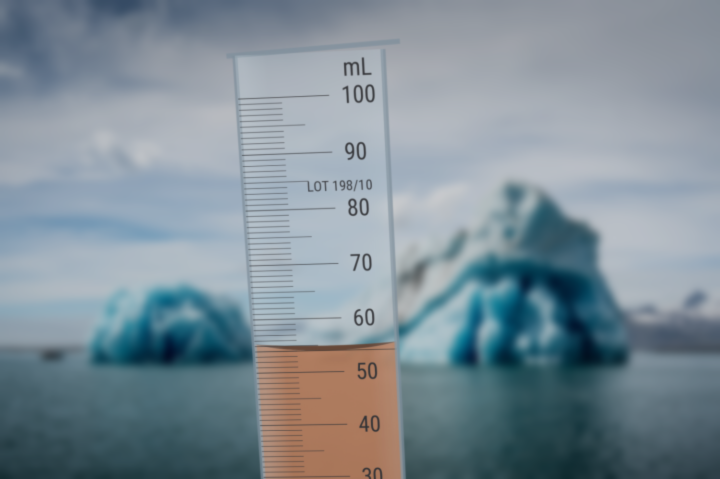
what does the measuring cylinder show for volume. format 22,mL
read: 54,mL
